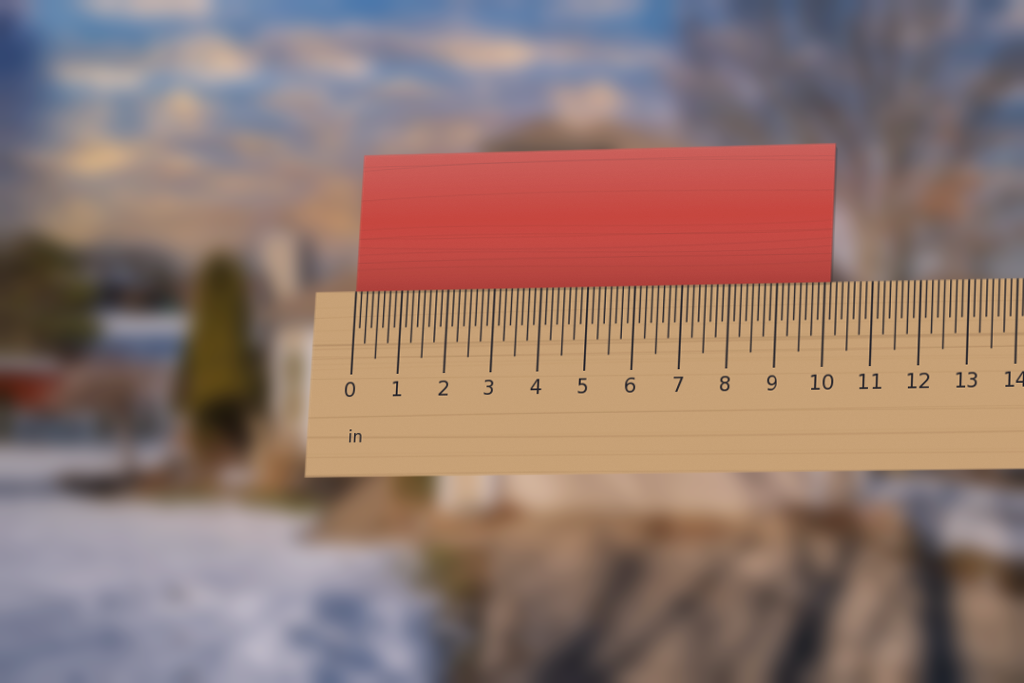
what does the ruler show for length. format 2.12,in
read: 10.125,in
